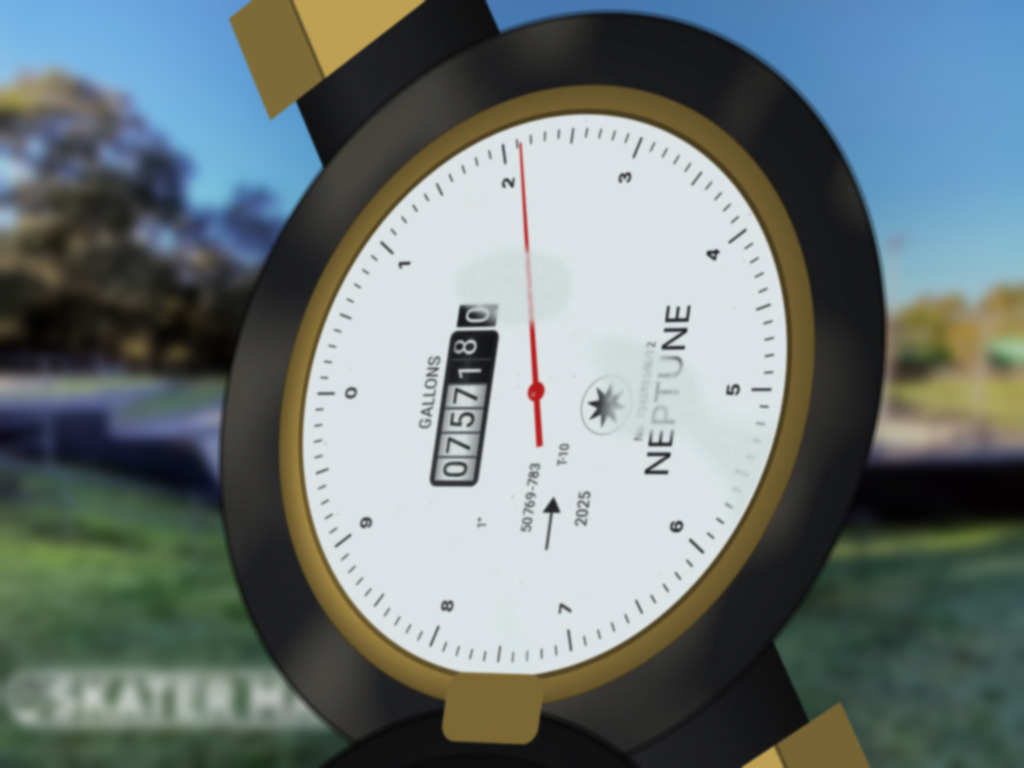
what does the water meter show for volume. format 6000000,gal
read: 757182.1,gal
